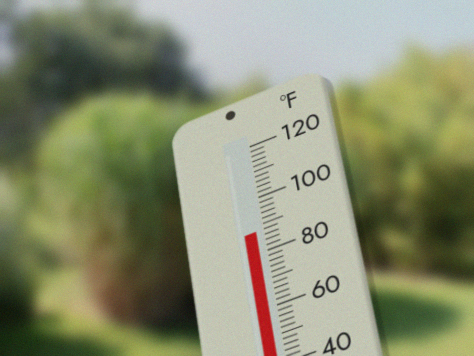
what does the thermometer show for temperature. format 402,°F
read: 88,°F
